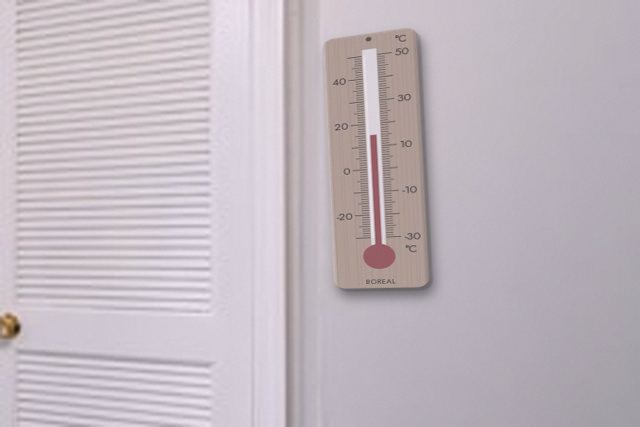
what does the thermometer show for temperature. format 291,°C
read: 15,°C
